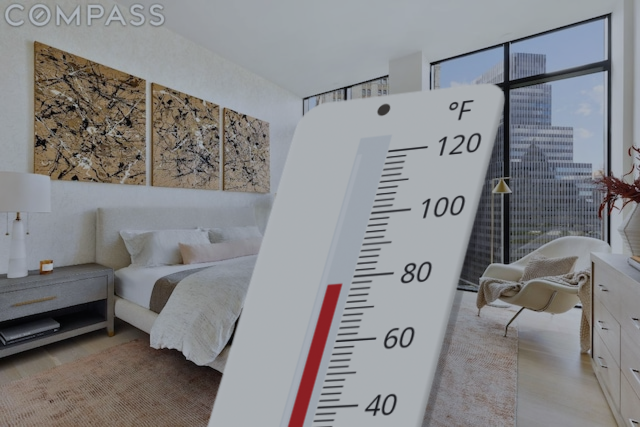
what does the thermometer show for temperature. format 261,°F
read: 78,°F
